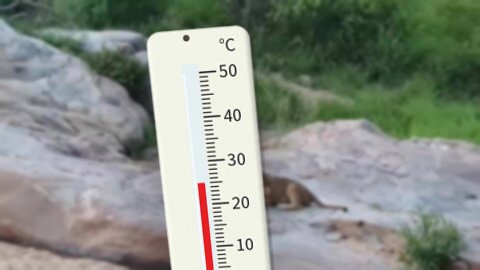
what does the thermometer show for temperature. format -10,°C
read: 25,°C
